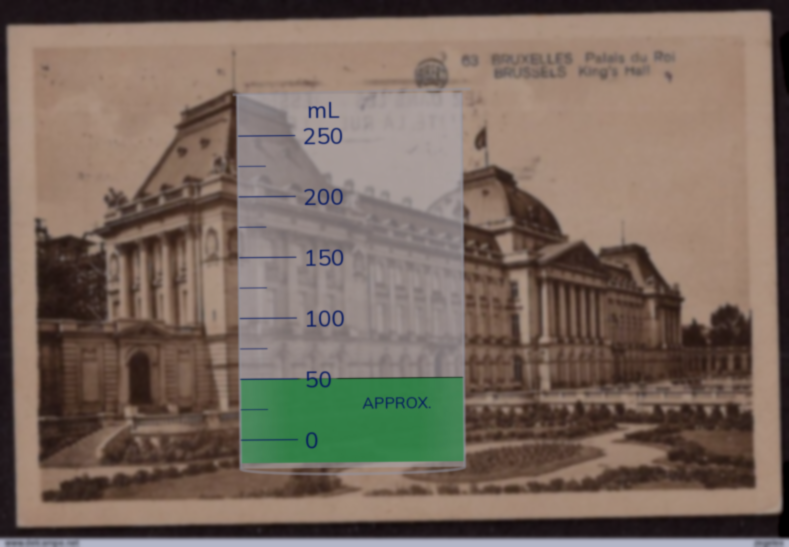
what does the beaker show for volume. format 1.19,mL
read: 50,mL
